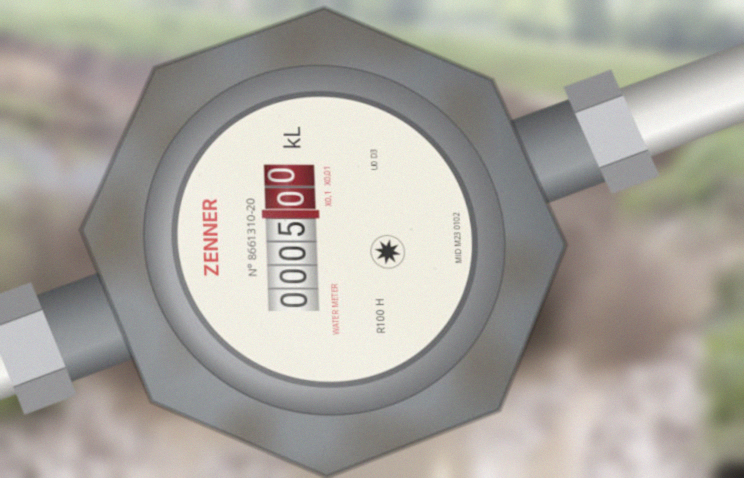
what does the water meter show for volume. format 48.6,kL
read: 5.00,kL
